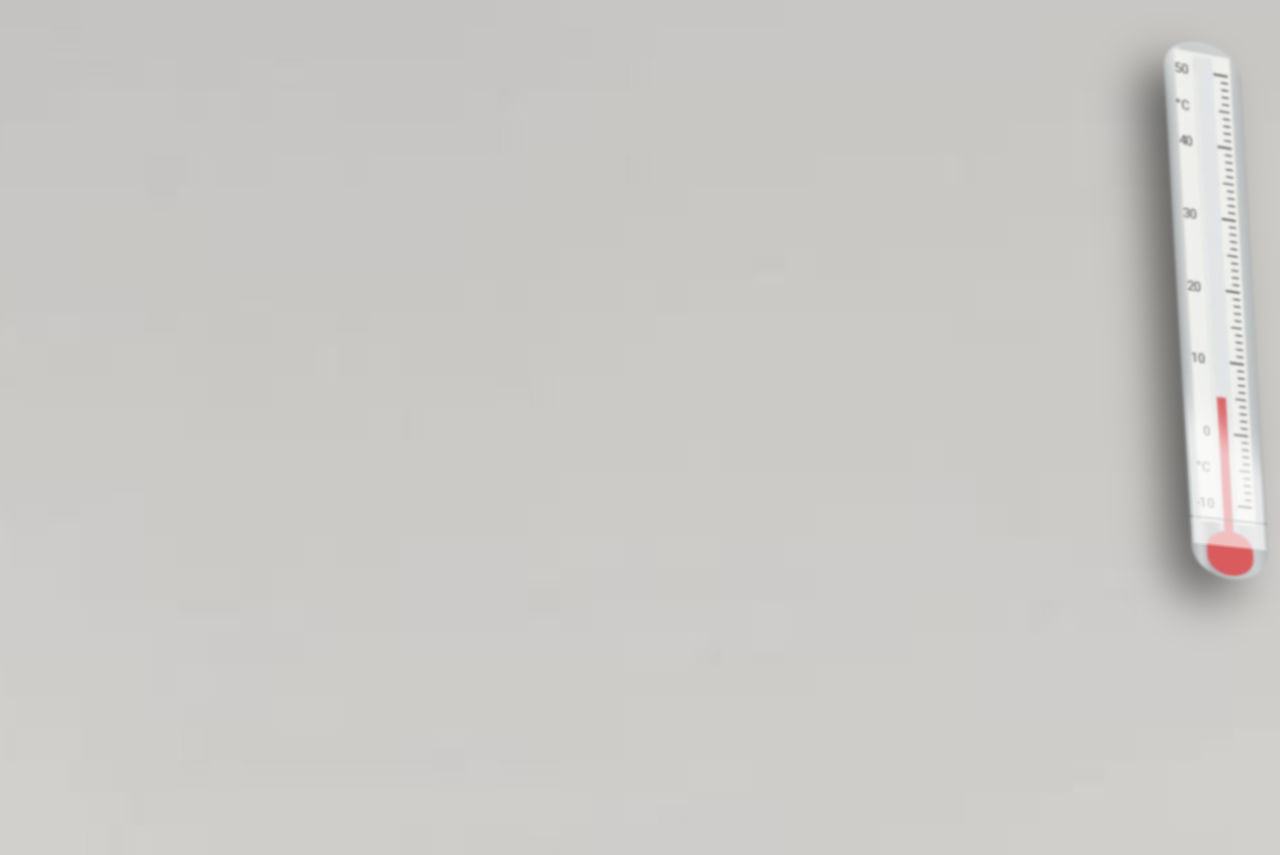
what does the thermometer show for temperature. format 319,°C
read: 5,°C
